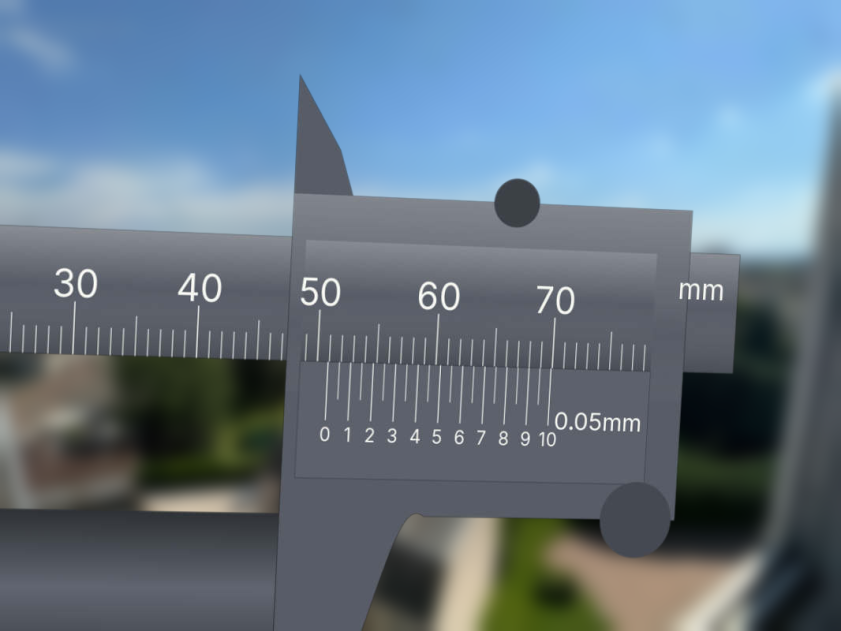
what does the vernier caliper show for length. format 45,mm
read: 50.9,mm
